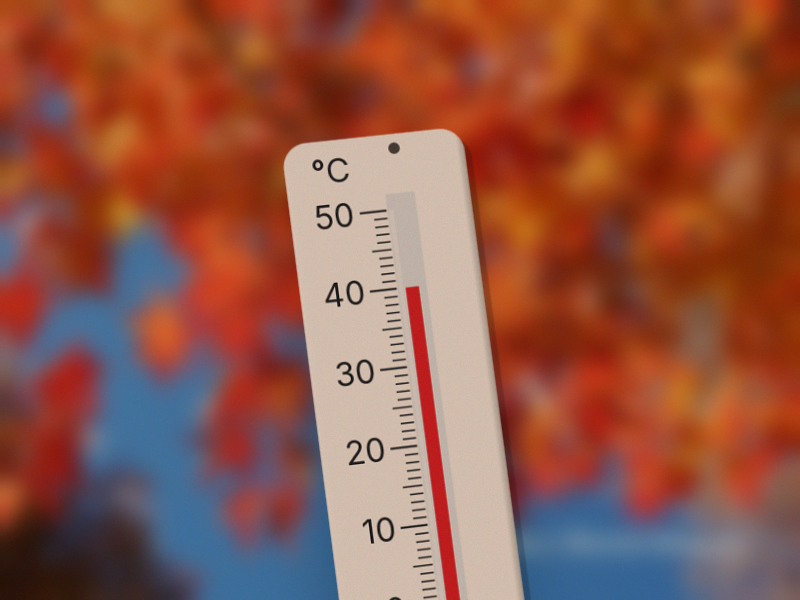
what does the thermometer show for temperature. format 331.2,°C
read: 40,°C
